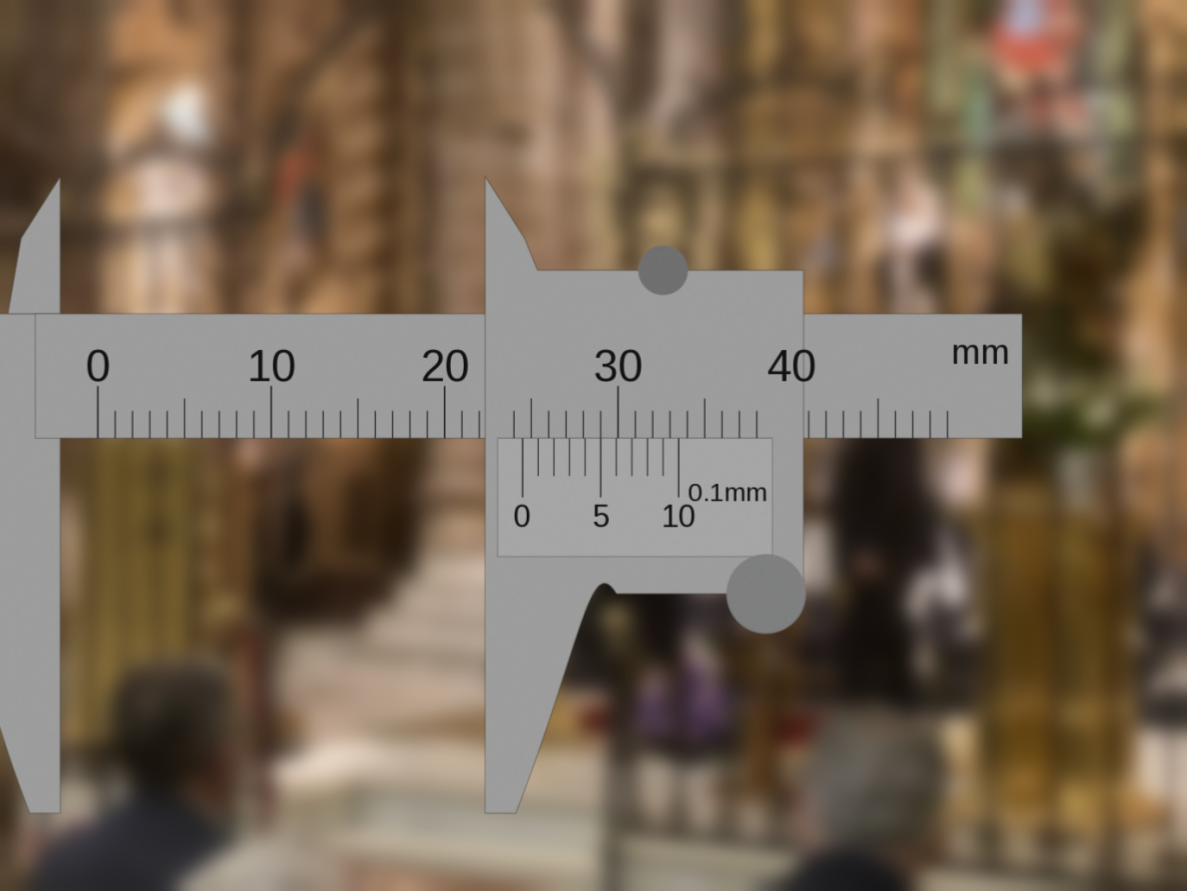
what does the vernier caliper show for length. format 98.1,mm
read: 24.5,mm
